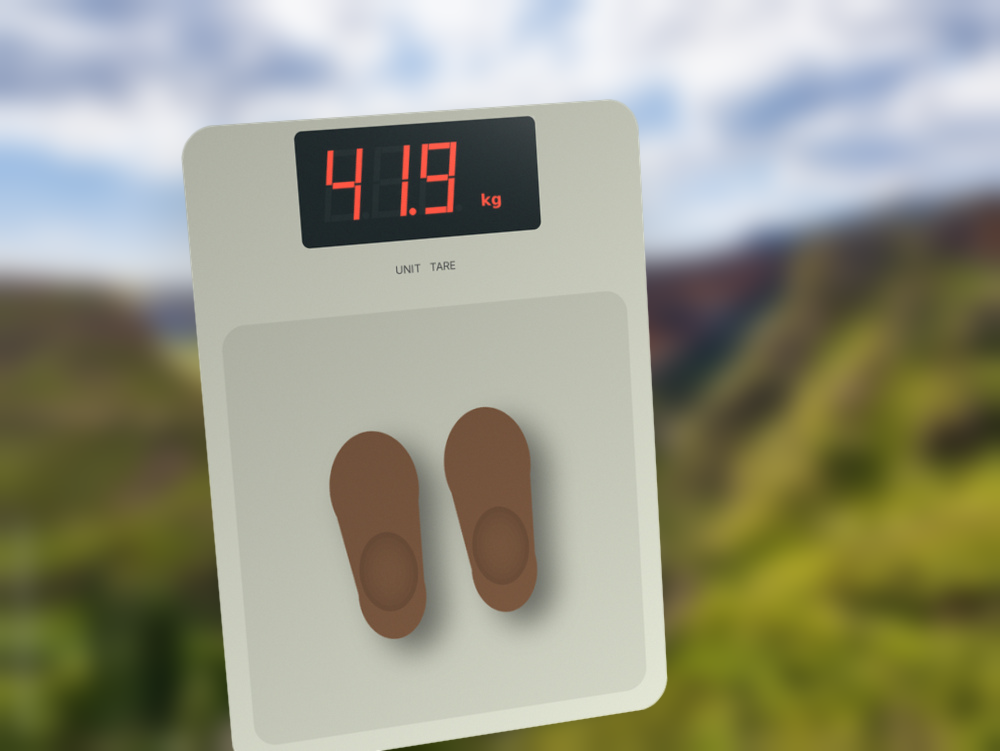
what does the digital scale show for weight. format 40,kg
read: 41.9,kg
